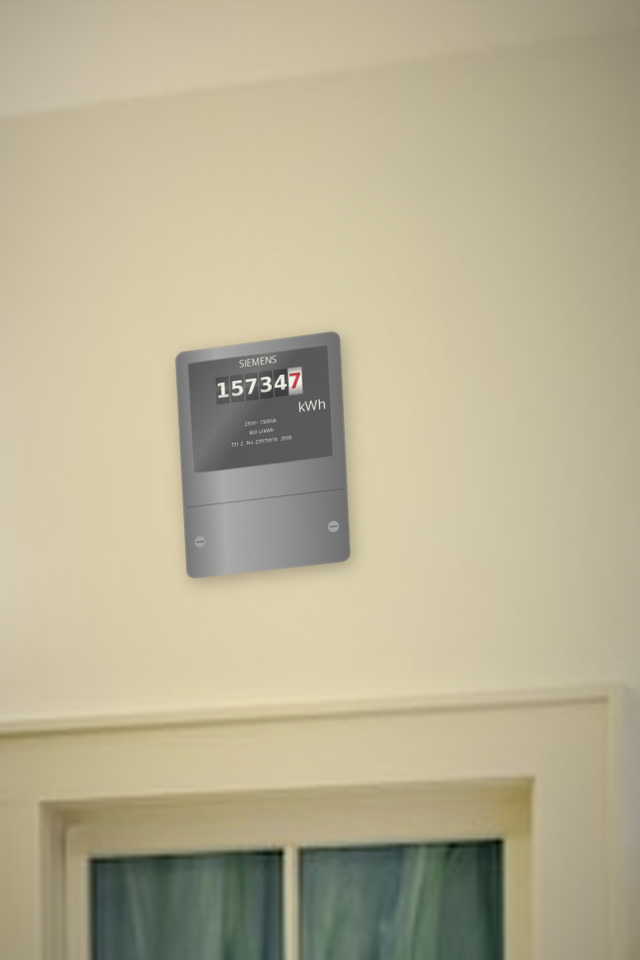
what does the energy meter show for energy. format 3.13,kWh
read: 15734.7,kWh
